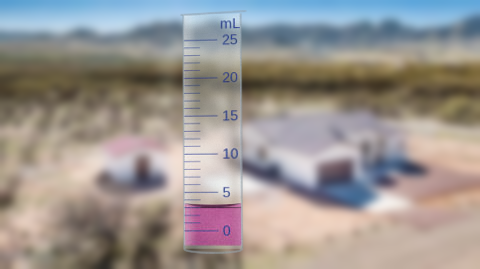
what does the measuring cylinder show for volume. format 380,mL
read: 3,mL
